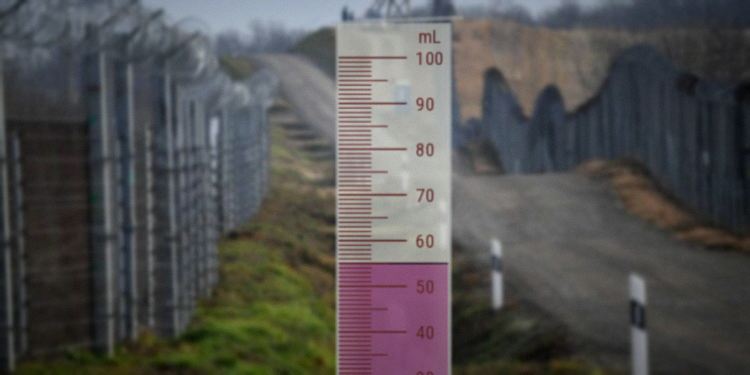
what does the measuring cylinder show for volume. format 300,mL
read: 55,mL
